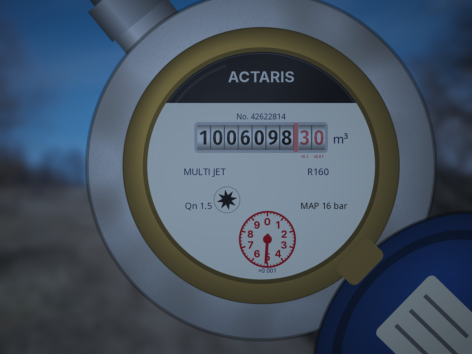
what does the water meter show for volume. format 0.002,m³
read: 1006098.305,m³
